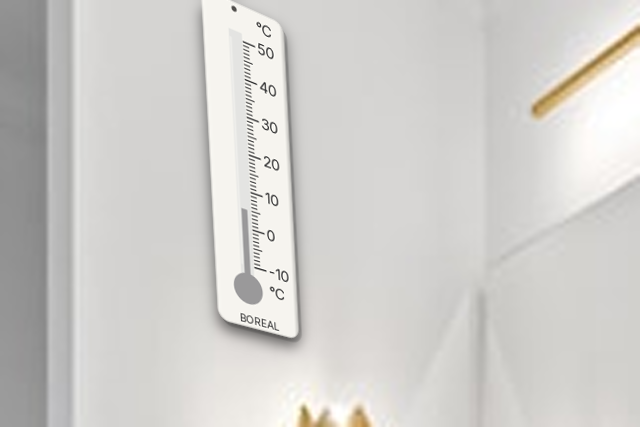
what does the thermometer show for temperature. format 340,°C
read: 5,°C
